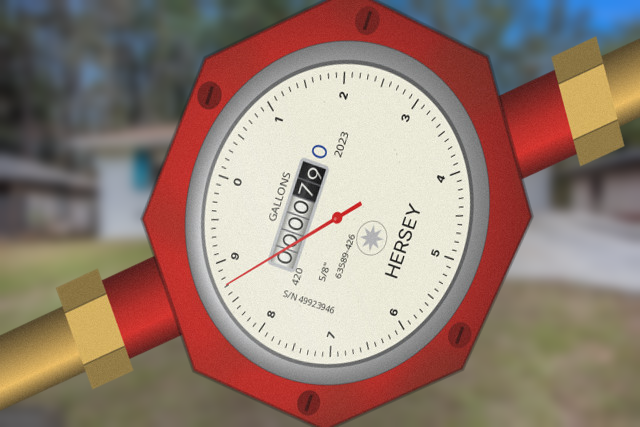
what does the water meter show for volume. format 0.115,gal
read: 788.7,gal
